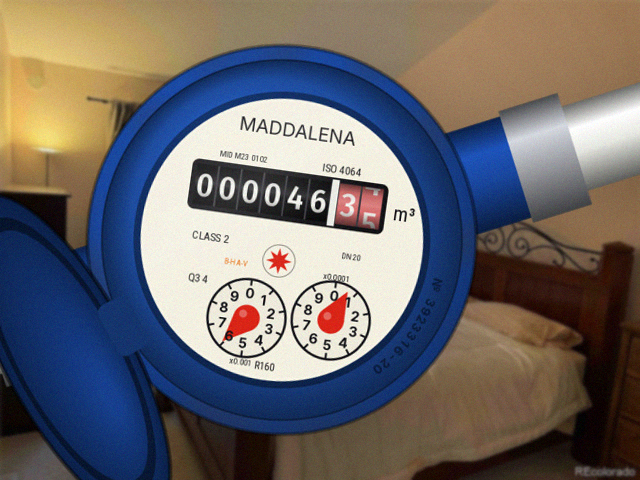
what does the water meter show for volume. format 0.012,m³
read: 46.3460,m³
